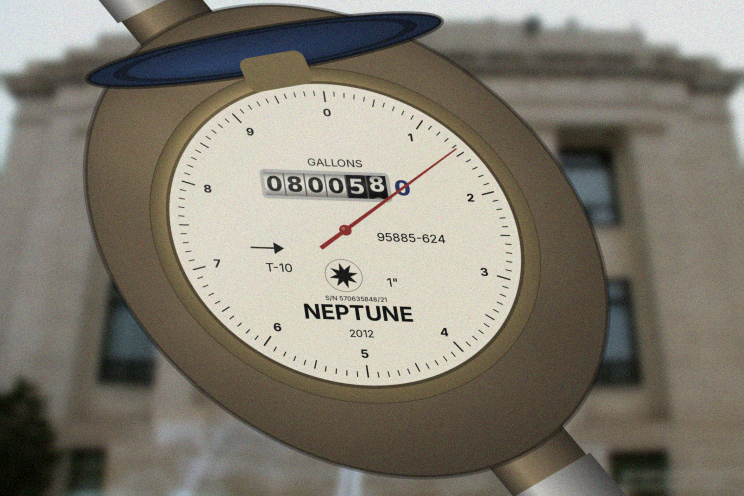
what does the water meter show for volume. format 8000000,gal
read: 800581.4,gal
